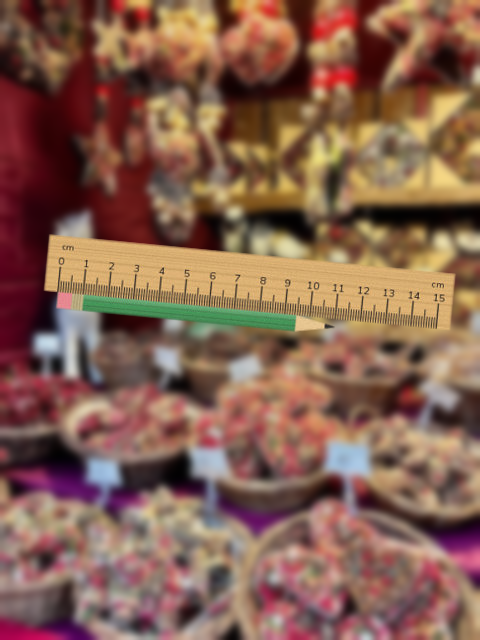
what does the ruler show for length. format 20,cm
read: 11,cm
